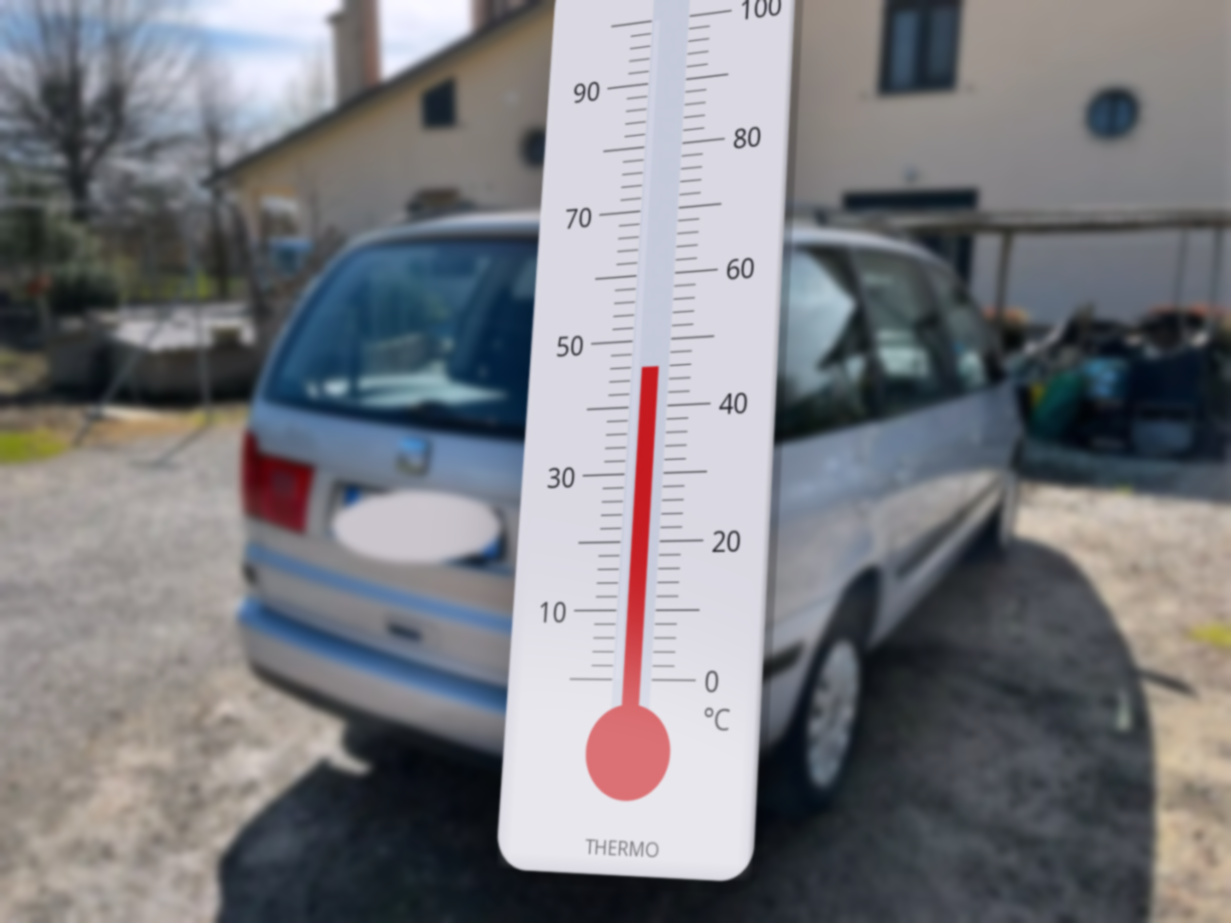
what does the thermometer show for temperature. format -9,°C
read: 46,°C
